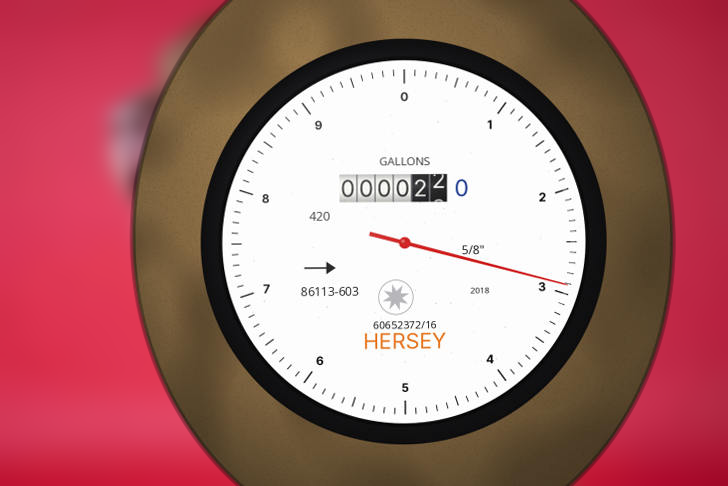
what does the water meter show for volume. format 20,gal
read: 222.9,gal
